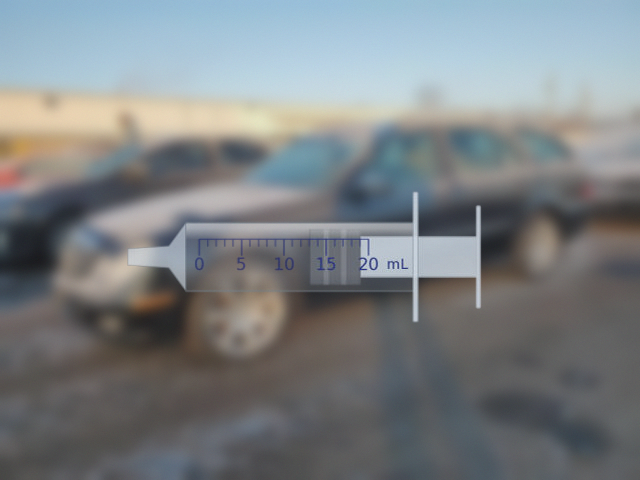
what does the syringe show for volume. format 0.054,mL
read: 13,mL
